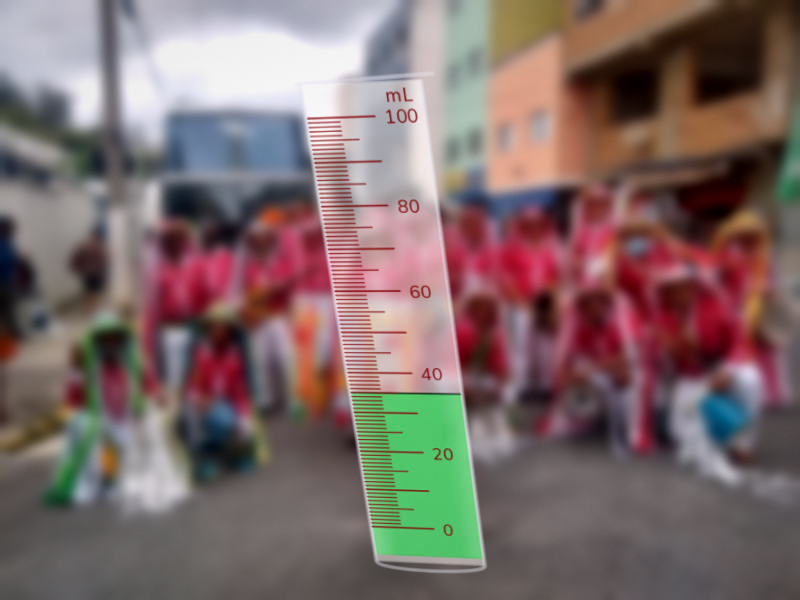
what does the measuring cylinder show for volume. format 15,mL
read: 35,mL
